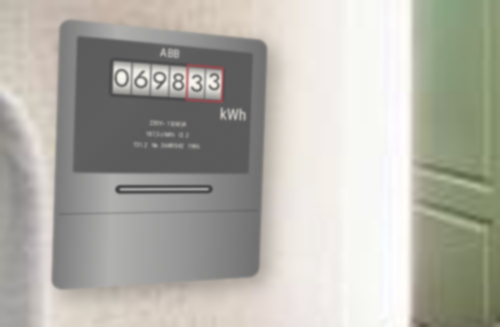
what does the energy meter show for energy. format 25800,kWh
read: 698.33,kWh
